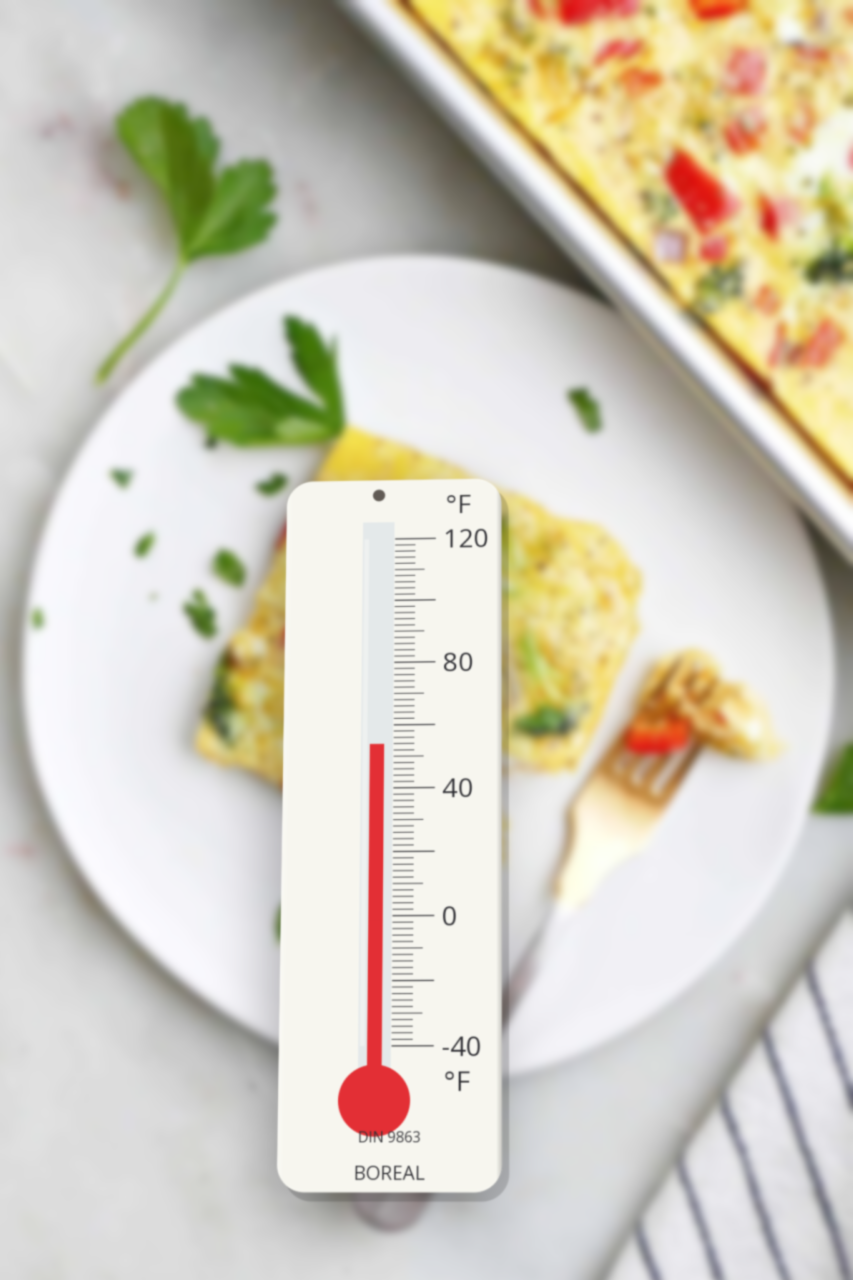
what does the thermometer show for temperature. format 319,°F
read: 54,°F
